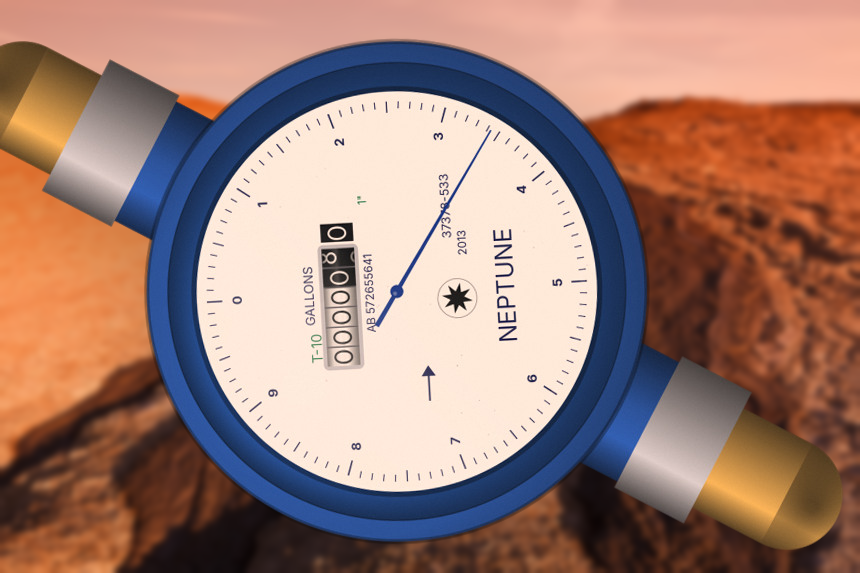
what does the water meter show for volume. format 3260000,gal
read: 83.4,gal
